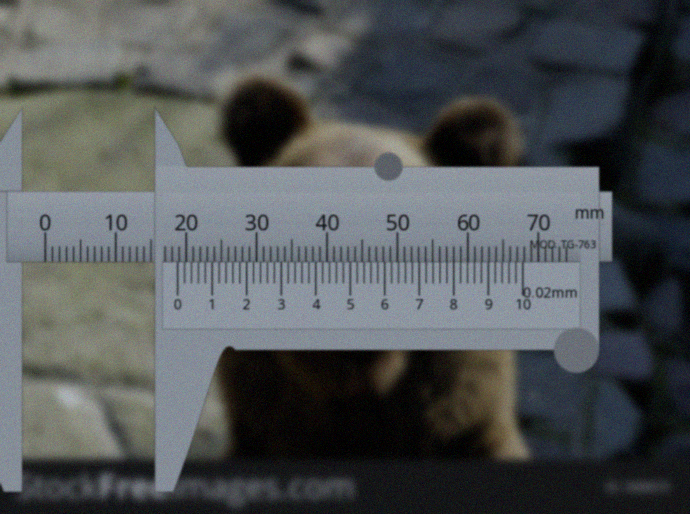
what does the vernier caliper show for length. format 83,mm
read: 18.8,mm
